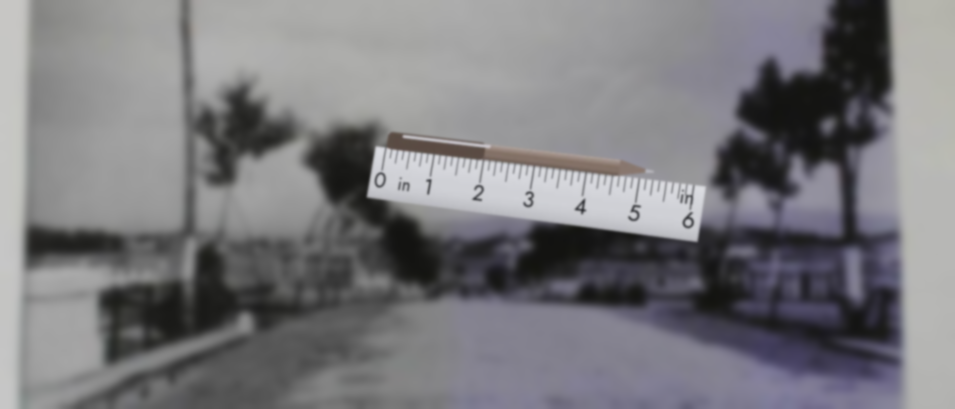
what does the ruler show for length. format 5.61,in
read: 5.25,in
